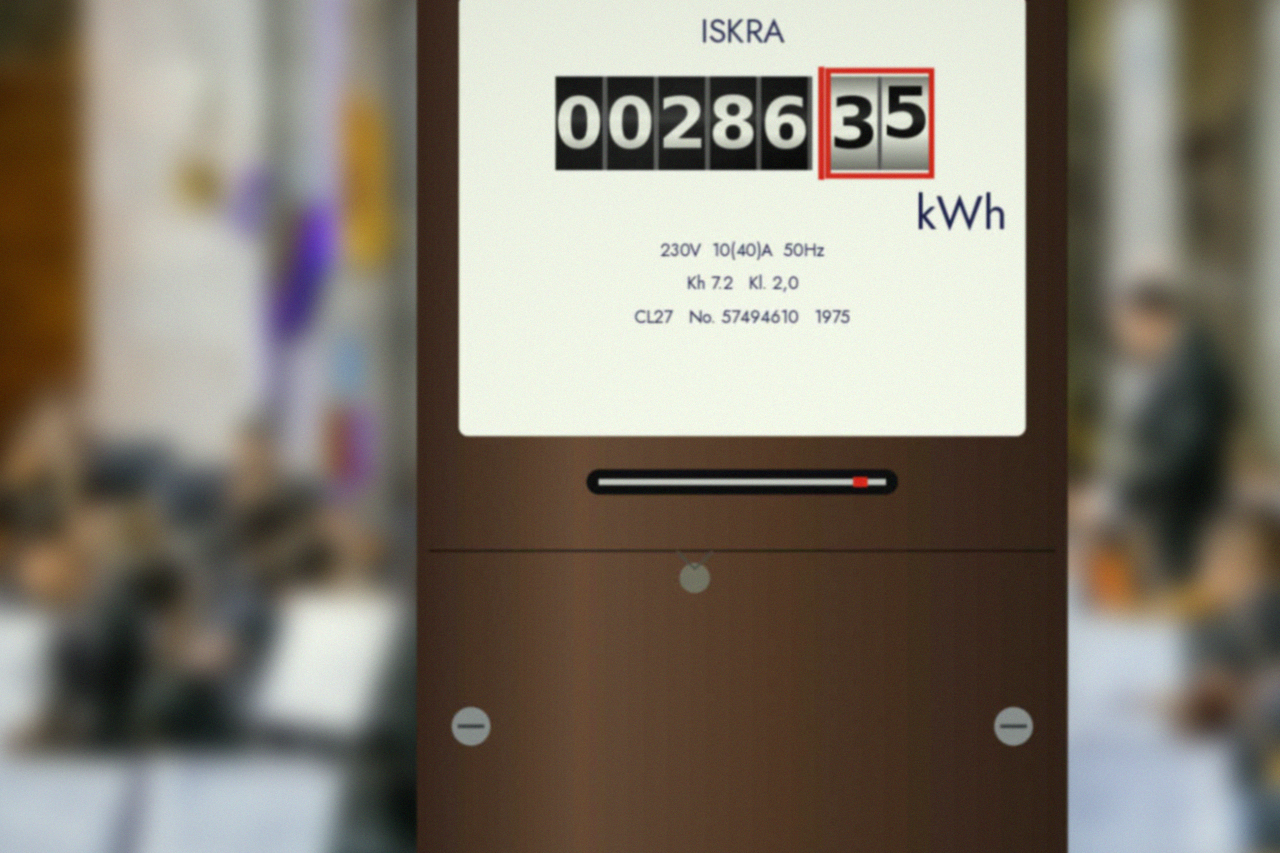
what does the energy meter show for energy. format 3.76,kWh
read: 286.35,kWh
